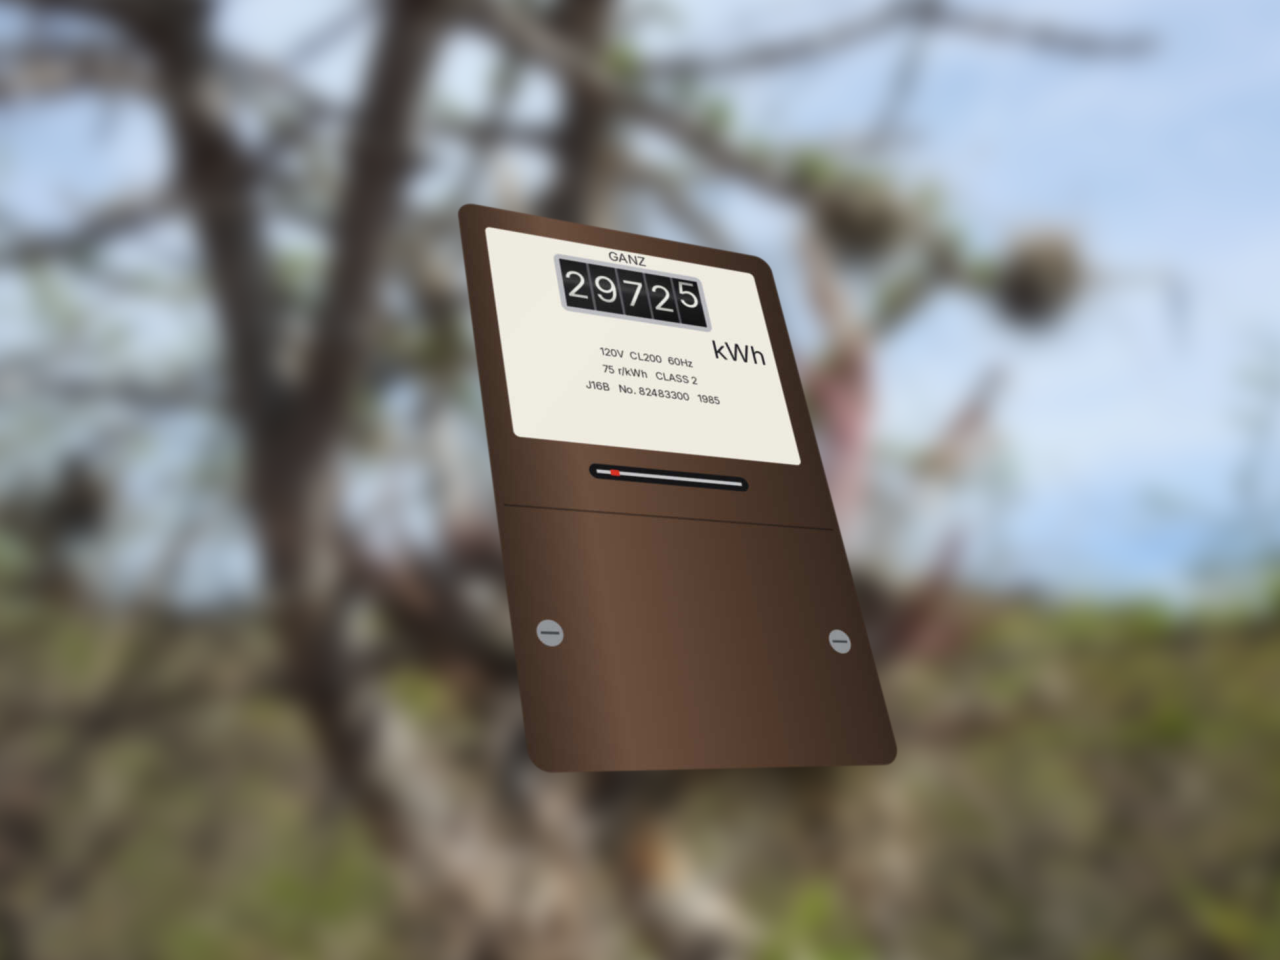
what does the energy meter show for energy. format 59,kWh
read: 29725,kWh
